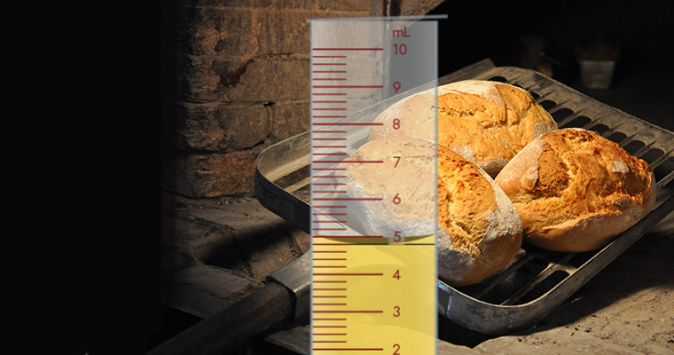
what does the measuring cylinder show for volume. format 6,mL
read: 4.8,mL
